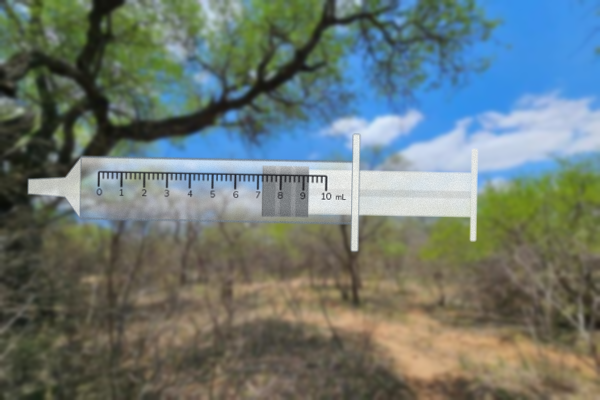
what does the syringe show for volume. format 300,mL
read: 7.2,mL
